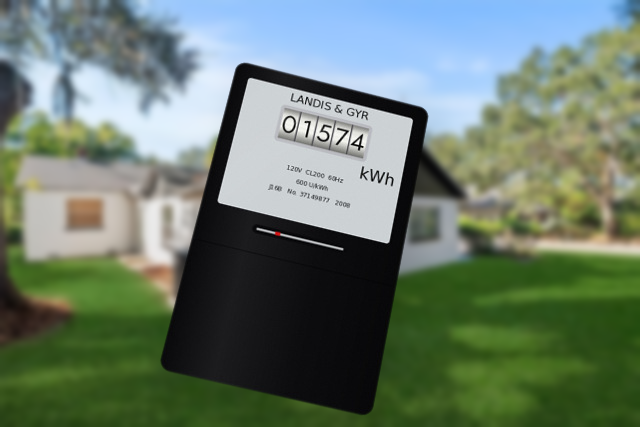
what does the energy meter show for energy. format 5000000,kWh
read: 1574,kWh
